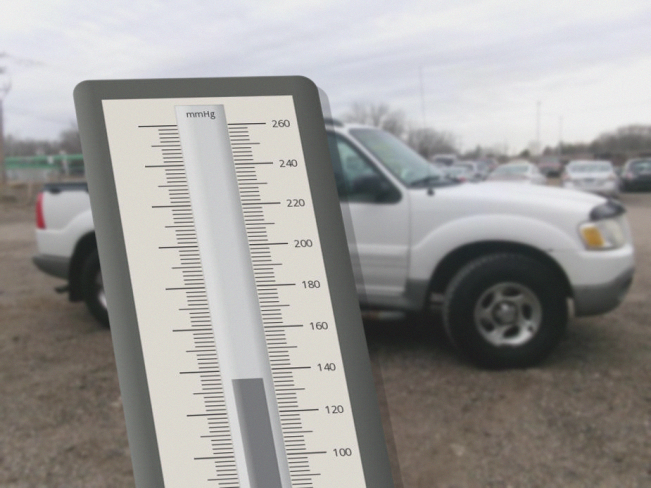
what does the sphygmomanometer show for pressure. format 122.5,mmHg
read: 136,mmHg
